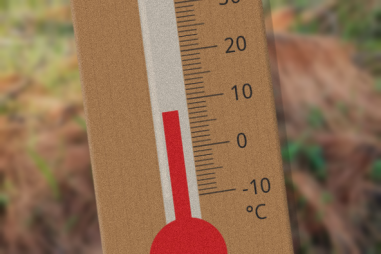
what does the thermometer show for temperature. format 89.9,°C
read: 8,°C
